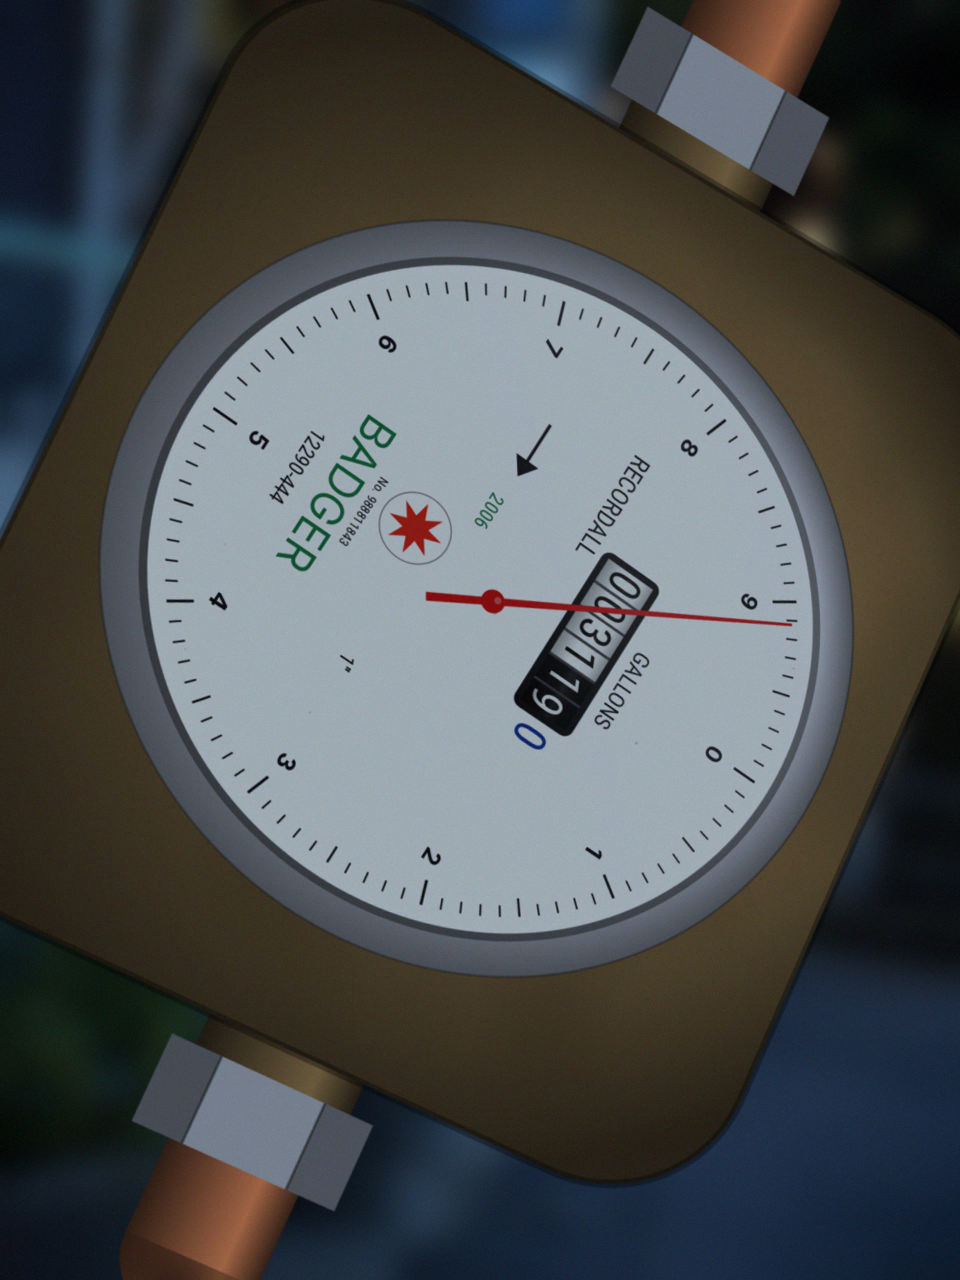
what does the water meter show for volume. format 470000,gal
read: 31189.1,gal
